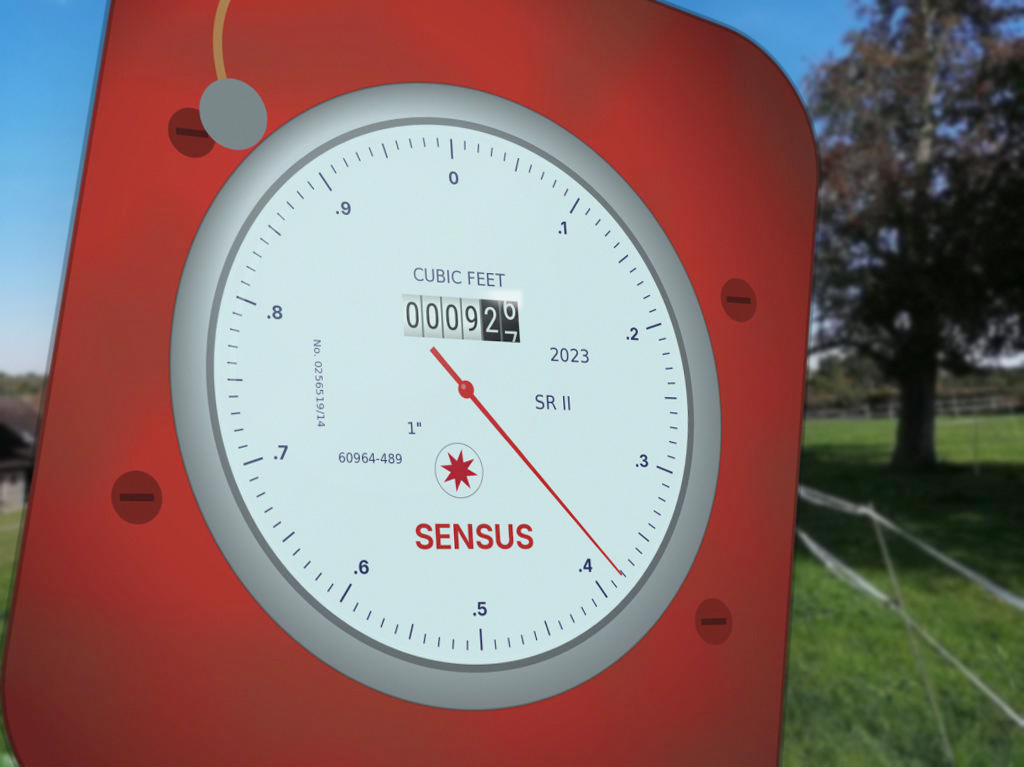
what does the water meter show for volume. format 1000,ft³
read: 926.38,ft³
